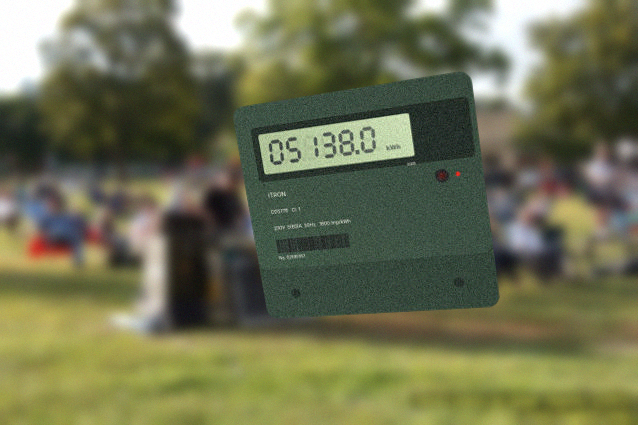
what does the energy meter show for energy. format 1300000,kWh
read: 5138.0,kWh
